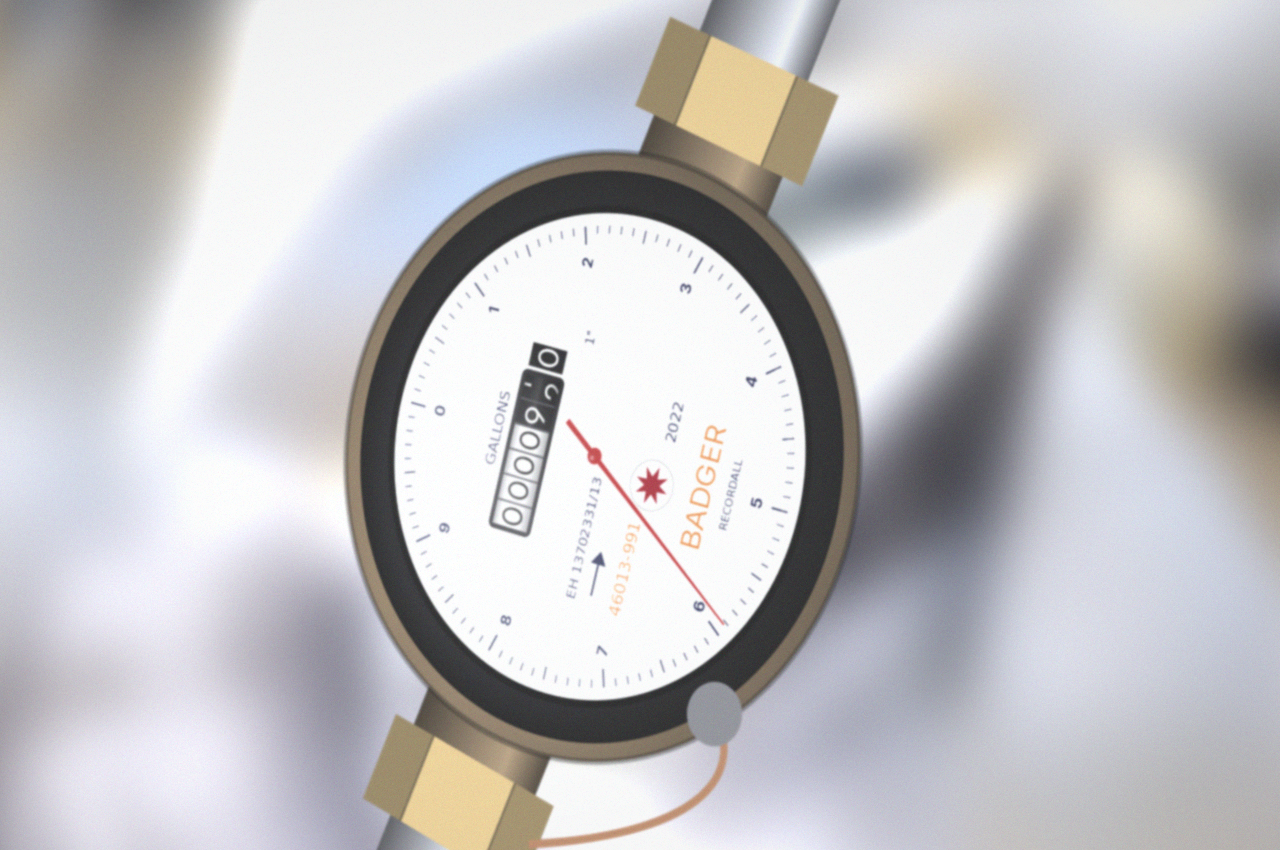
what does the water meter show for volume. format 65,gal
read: 915.9,gal
